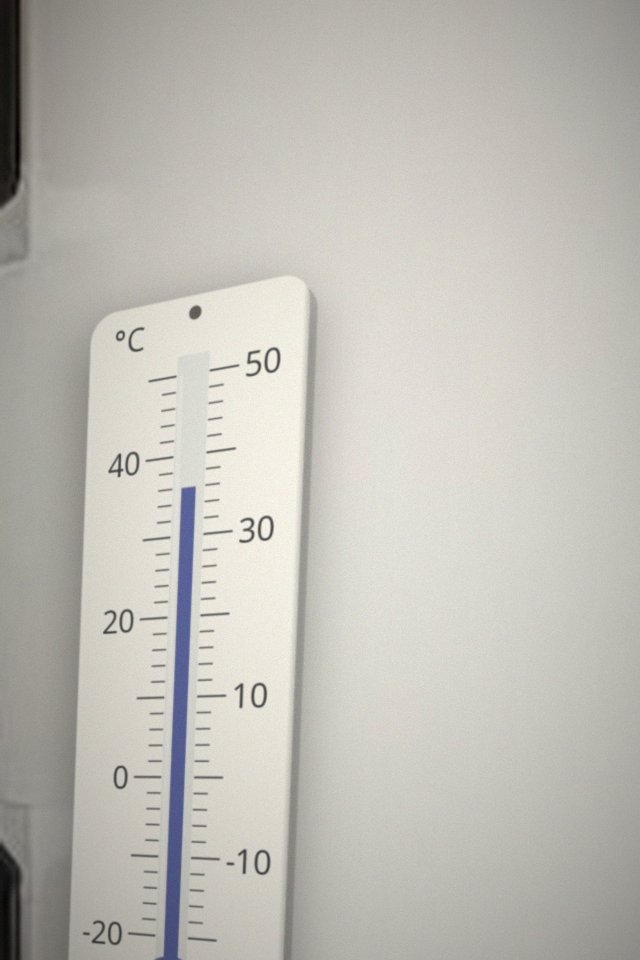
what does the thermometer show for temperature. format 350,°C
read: 36,°C
